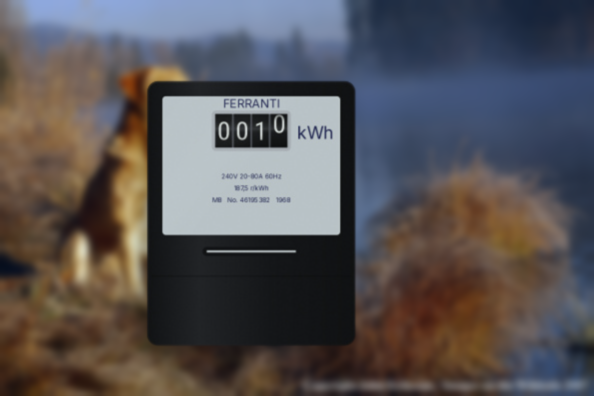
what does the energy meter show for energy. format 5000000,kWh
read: 10,kWh
